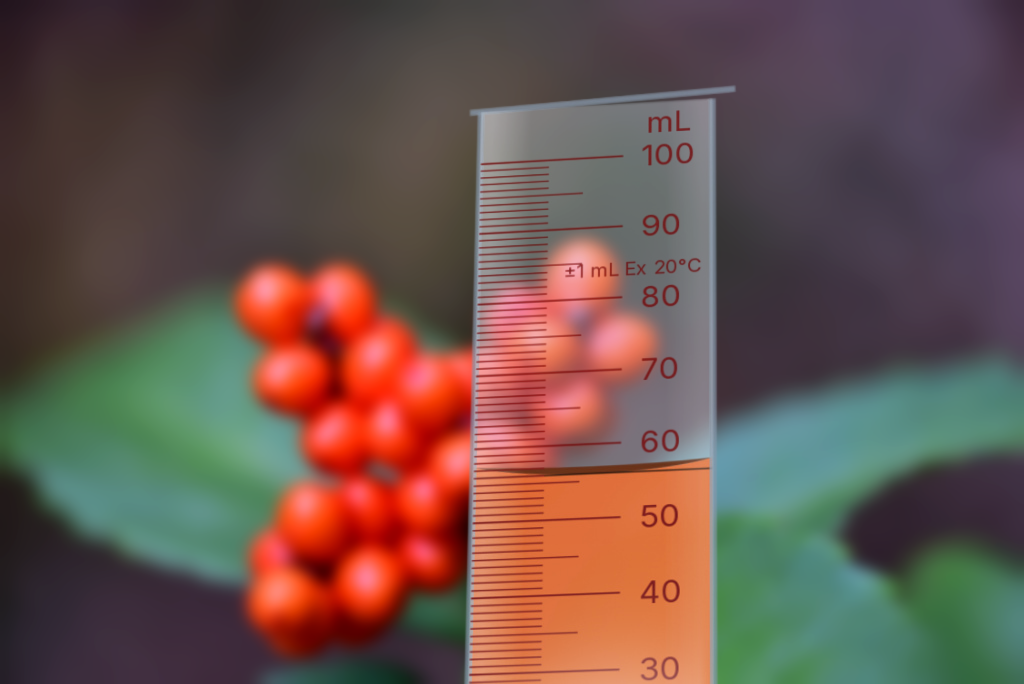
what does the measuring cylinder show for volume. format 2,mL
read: 56,mL
